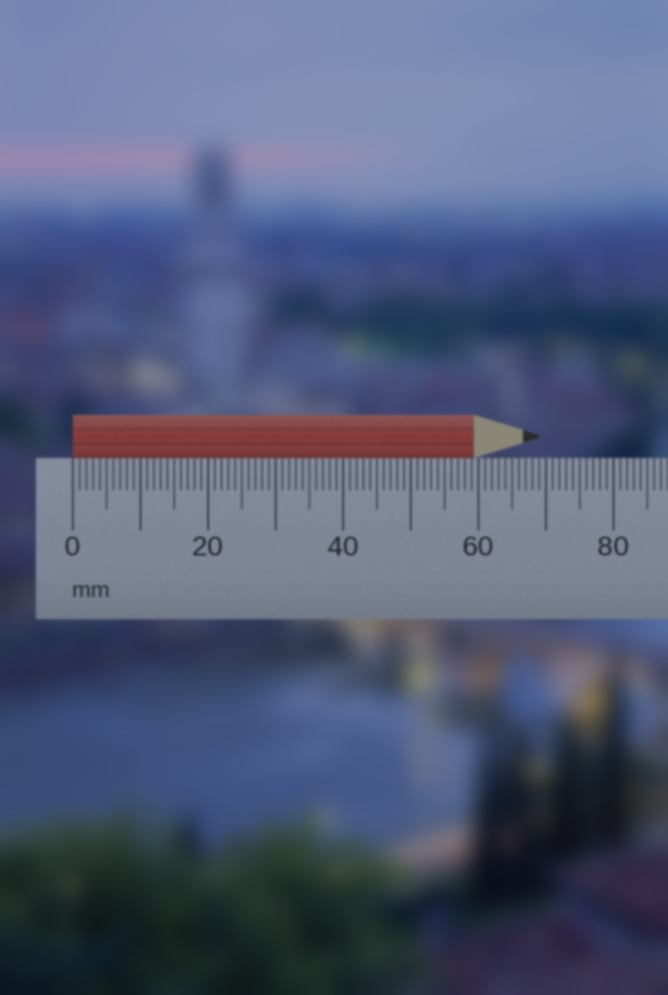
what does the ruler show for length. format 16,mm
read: 69,mm
